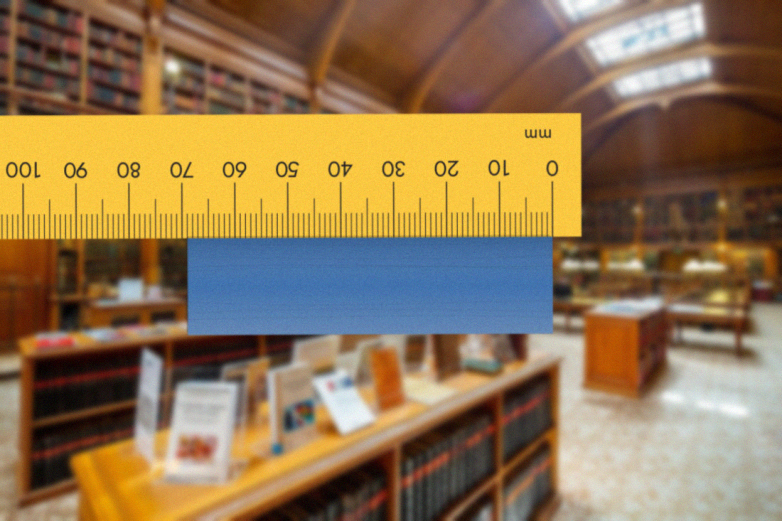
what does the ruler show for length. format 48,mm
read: 69,mm
